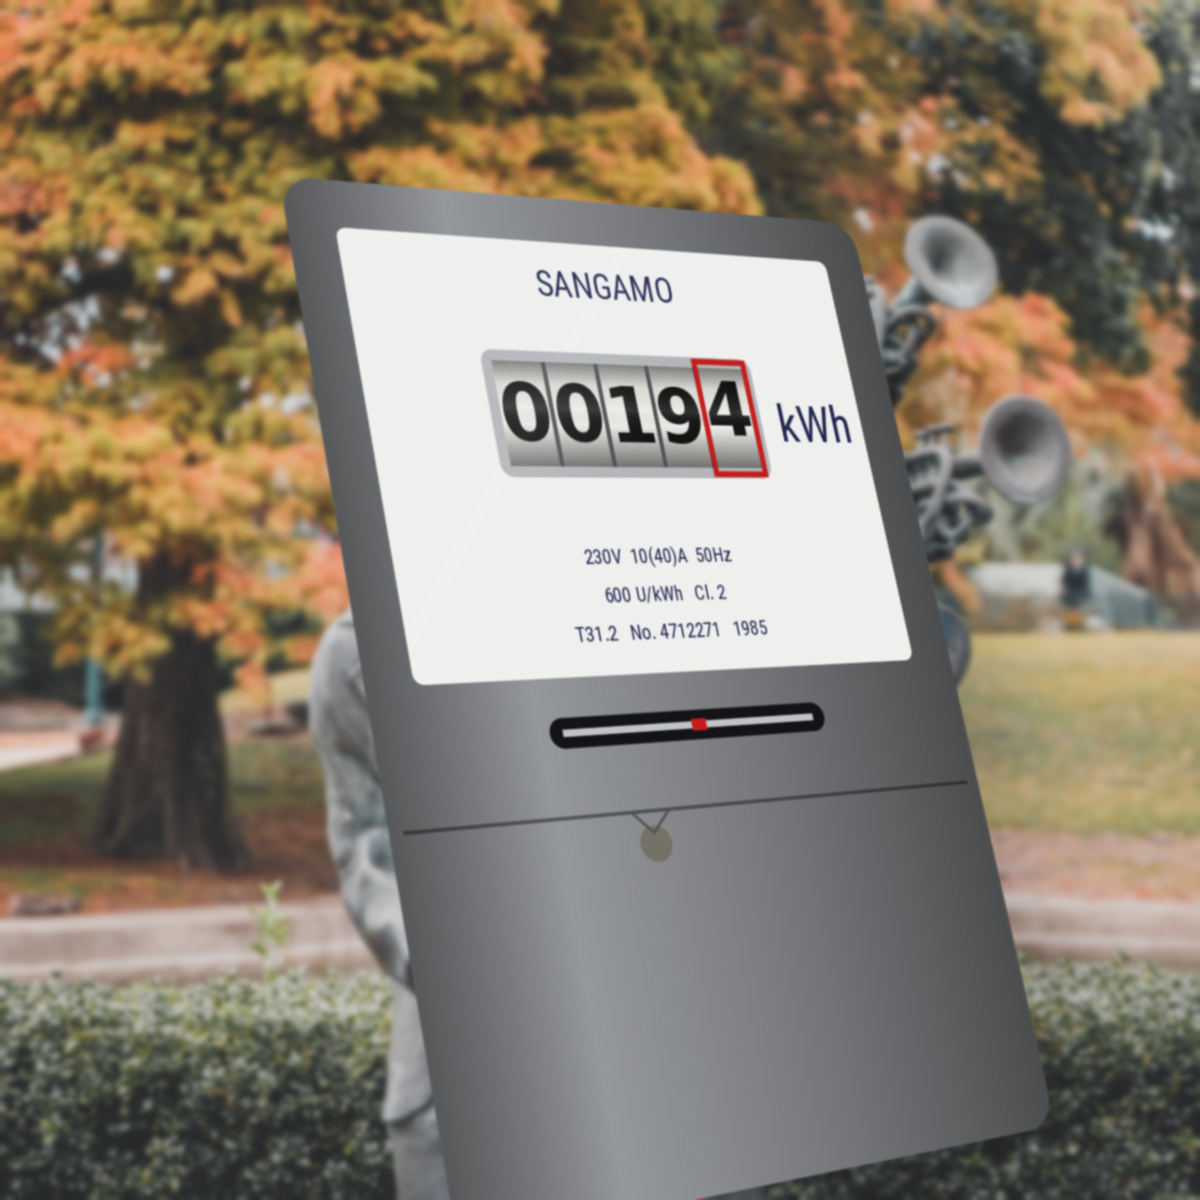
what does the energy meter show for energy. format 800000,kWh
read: 19.4,kWh
